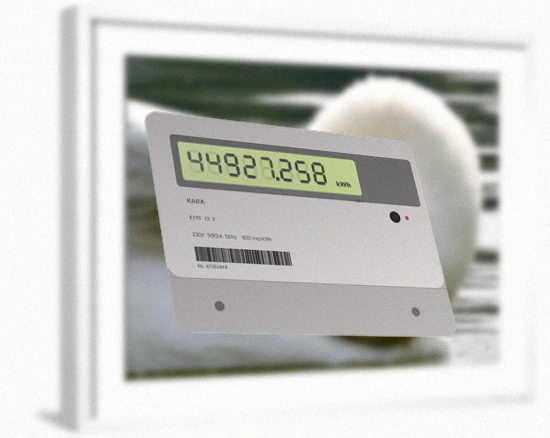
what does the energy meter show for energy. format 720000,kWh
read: 44927.258,kWh
